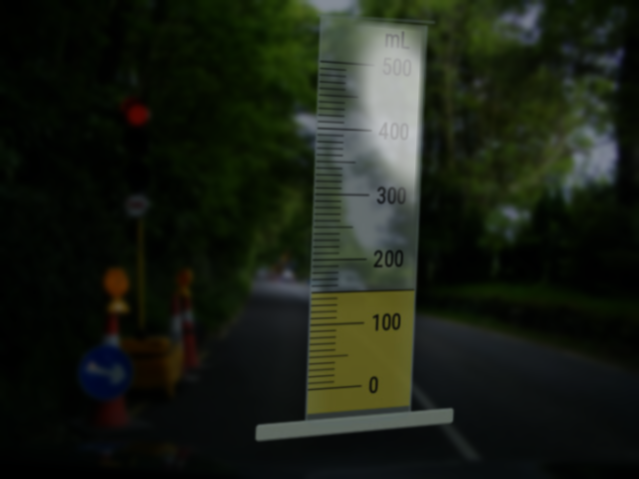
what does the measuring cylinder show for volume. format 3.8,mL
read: 150,mL
